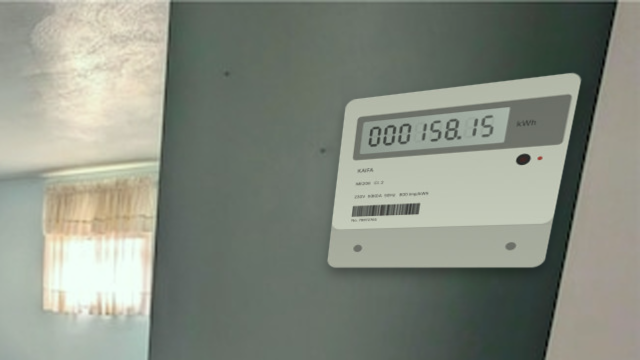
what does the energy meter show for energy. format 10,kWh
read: 158.15,kWh
